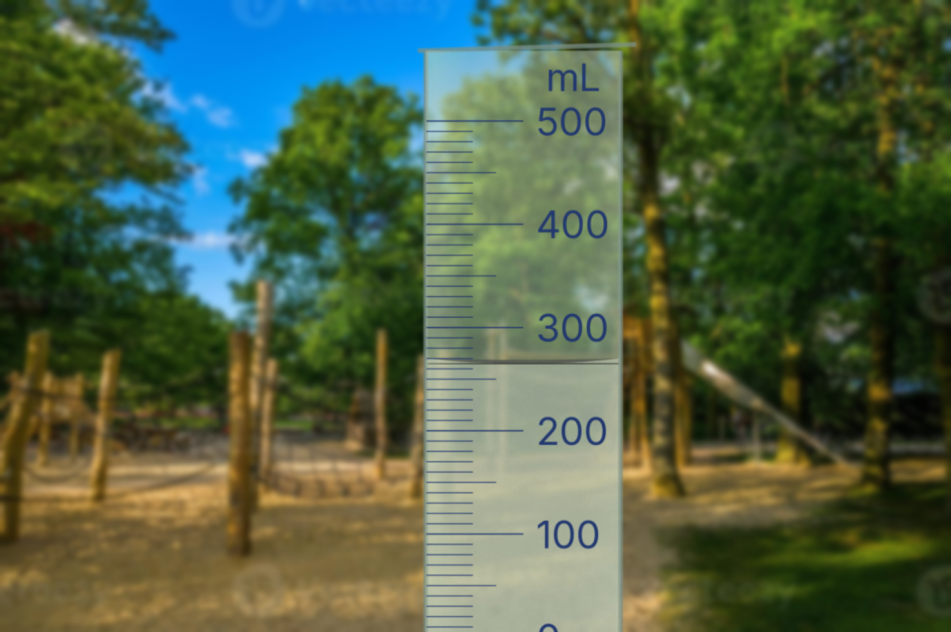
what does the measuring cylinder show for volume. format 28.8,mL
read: 265,mL
